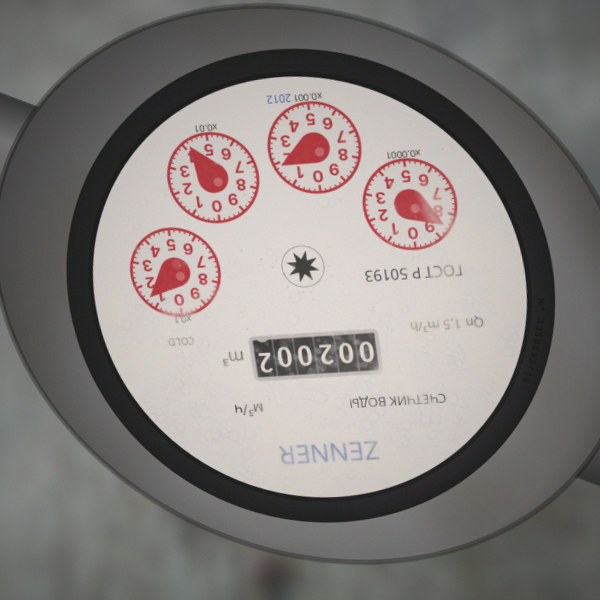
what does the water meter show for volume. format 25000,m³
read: 2002.1418,m³
